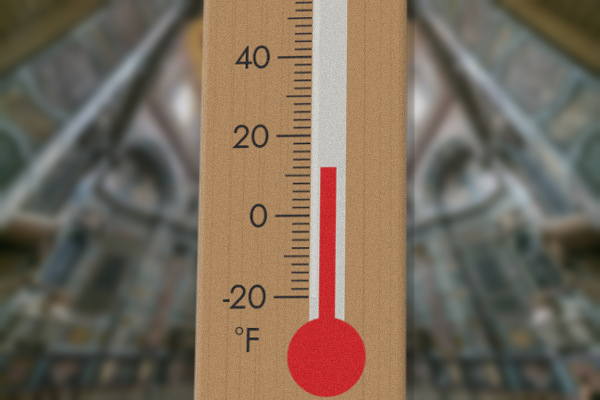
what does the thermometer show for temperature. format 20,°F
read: 12,°F
